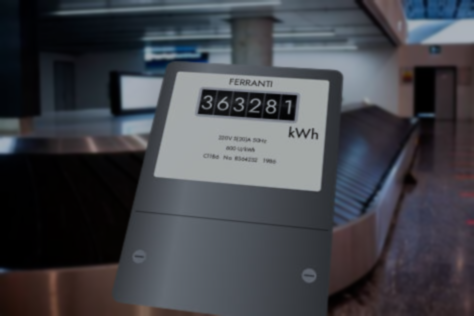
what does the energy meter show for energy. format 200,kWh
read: 363281,kWh
